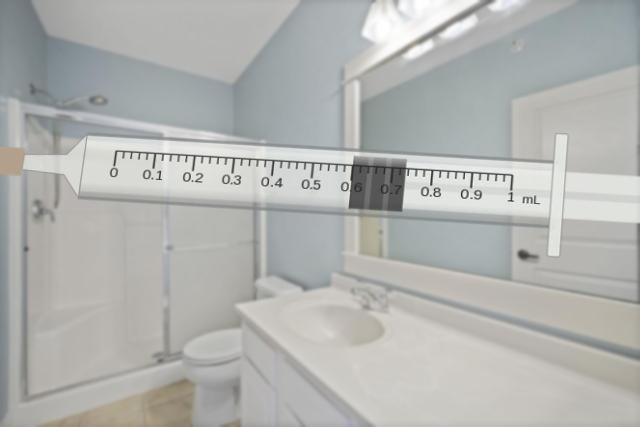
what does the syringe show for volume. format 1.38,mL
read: 0.6,mL
